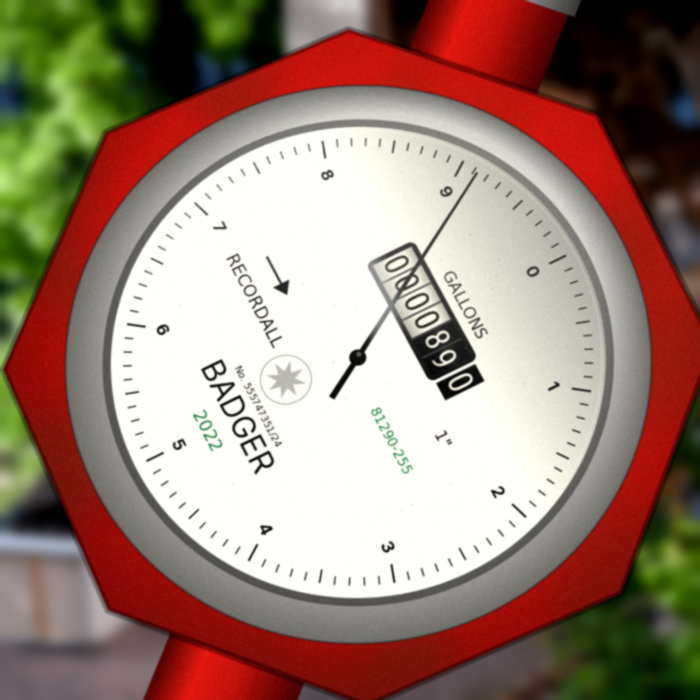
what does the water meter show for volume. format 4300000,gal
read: 889.1,gal
